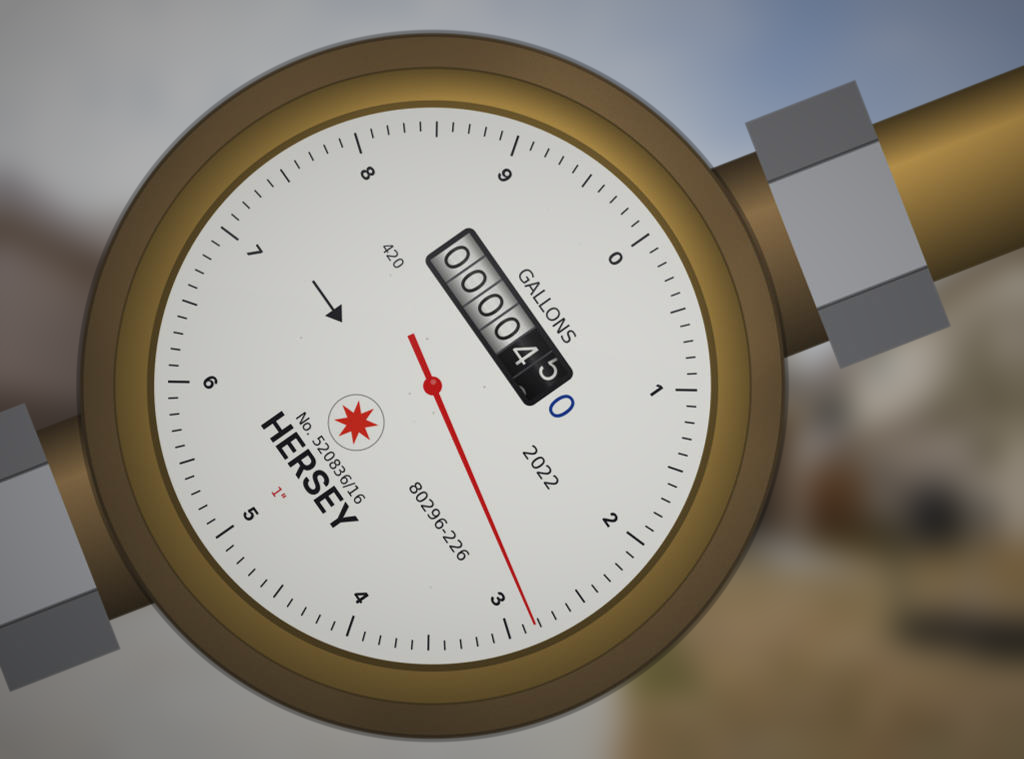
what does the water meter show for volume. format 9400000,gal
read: 452.8,gal
